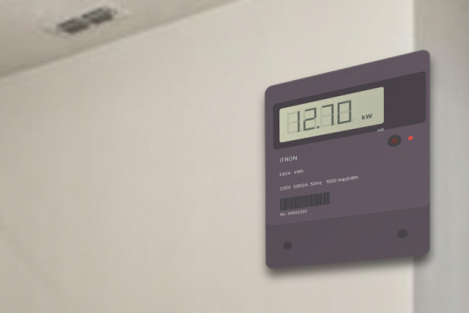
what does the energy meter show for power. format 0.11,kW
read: 12.70,kW
